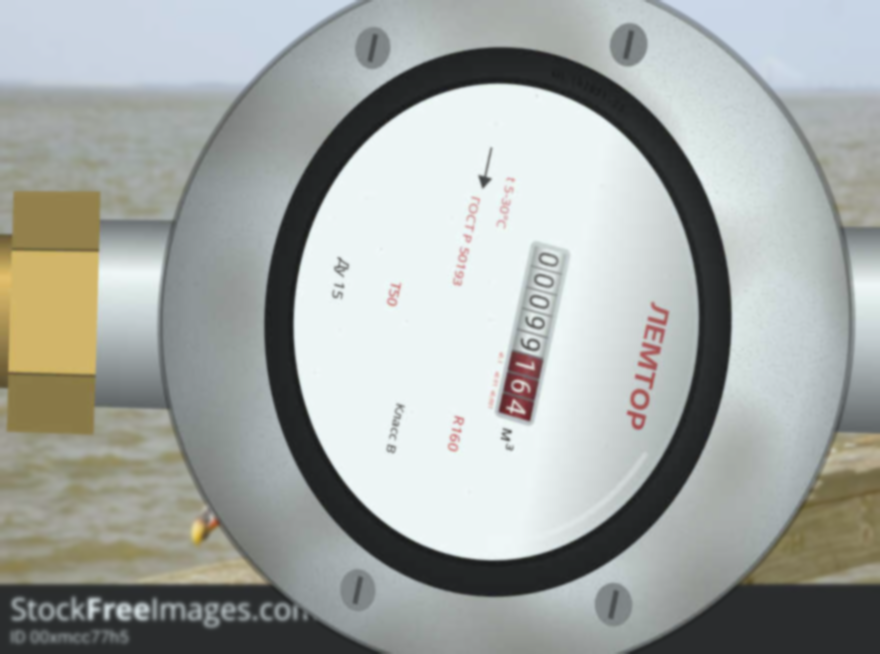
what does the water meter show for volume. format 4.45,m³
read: 99.164,m³
